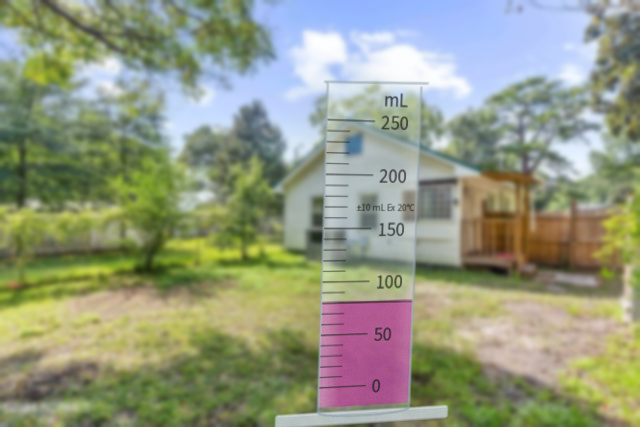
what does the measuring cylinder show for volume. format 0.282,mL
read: 80,mL
